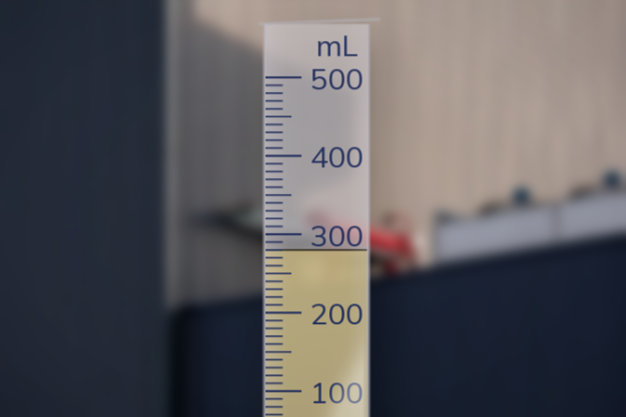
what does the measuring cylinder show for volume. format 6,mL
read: 280,mL
